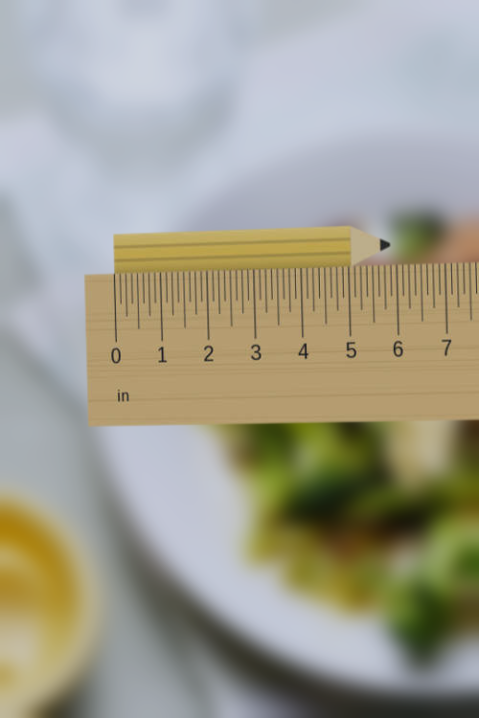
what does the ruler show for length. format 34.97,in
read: 5.875,in
